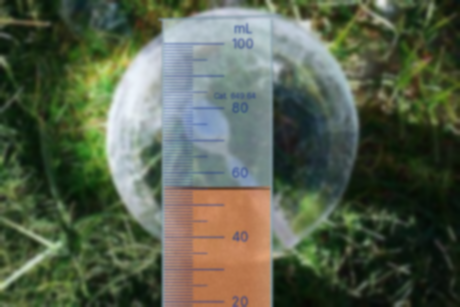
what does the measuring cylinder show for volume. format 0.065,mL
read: 55,mL
